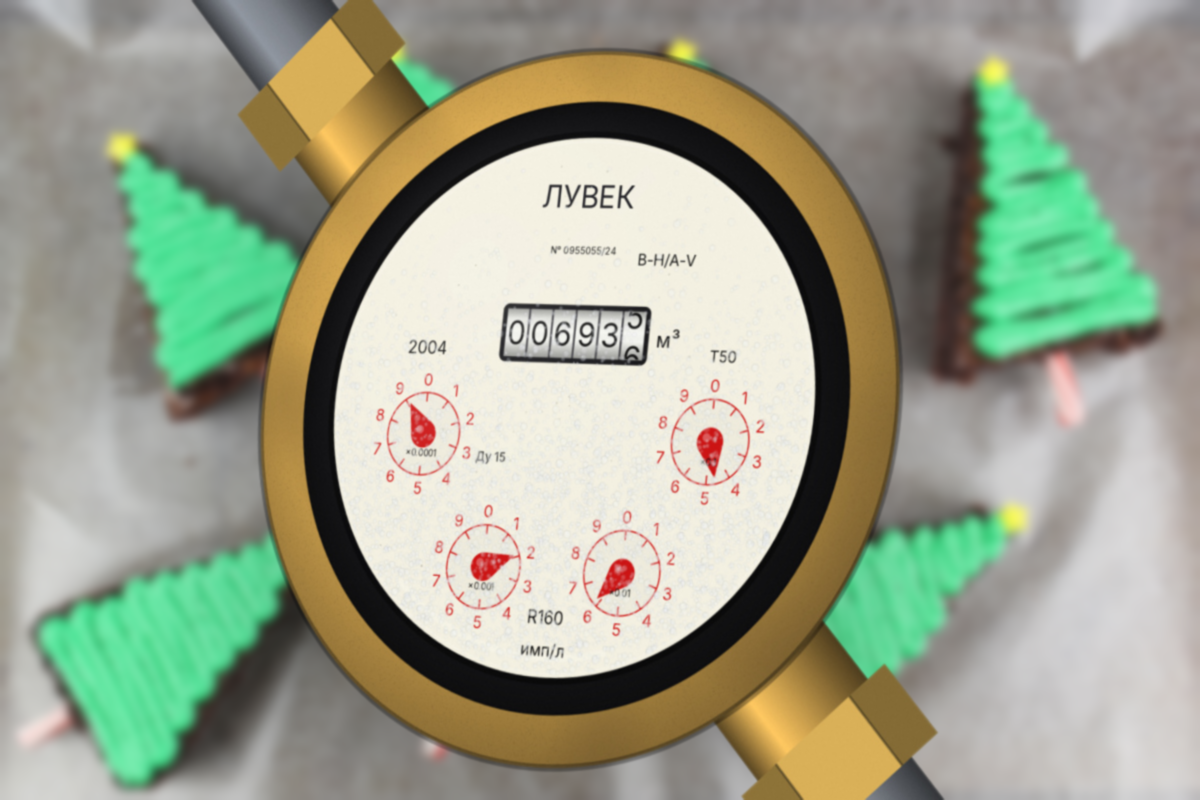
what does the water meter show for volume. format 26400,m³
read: 6935.4619,m³
